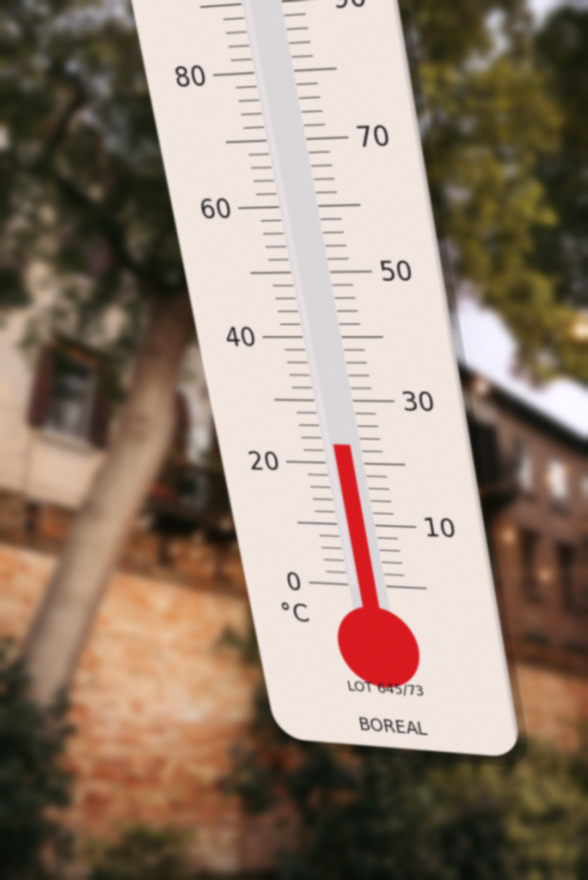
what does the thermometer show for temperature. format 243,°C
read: 23,°C
